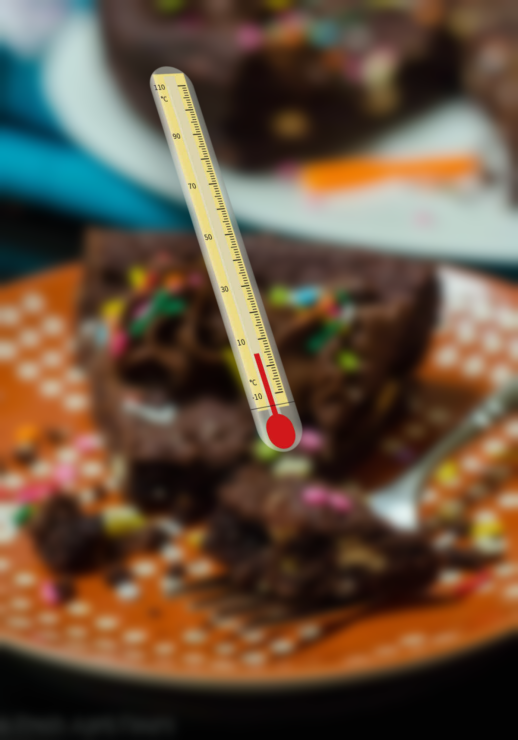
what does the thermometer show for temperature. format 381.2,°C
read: 5,°C
